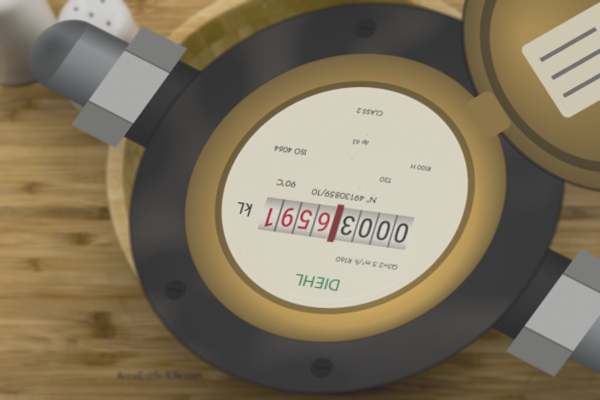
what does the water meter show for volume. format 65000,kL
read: 3.6591,kL
